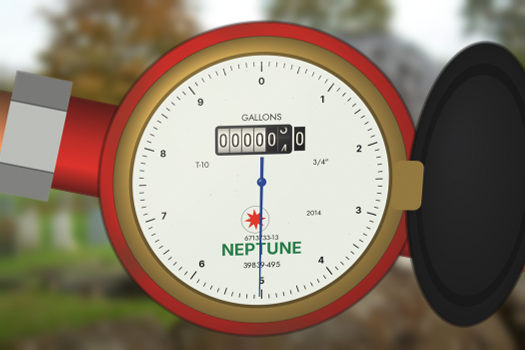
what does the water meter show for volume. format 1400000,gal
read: 35.0,gal
